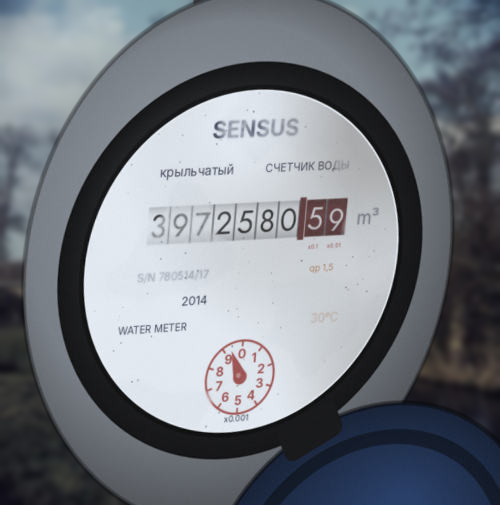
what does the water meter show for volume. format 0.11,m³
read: 3972580.589,m³
